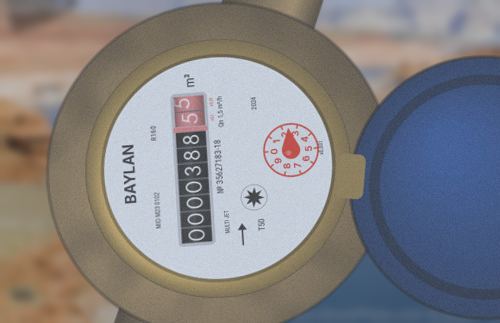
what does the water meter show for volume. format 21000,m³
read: 388.552,m³
